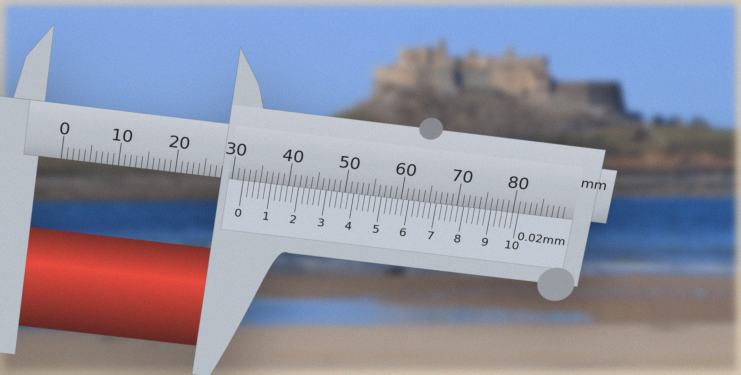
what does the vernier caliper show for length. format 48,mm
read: 32.0,mm
